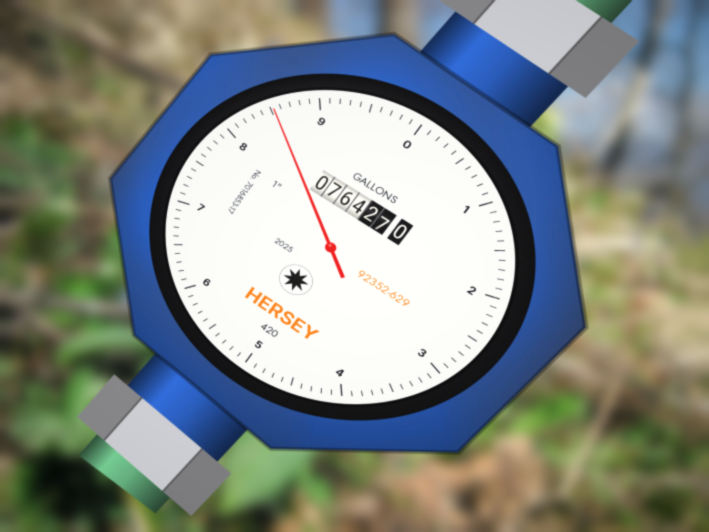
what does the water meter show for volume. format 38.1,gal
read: 764268.5,gal
